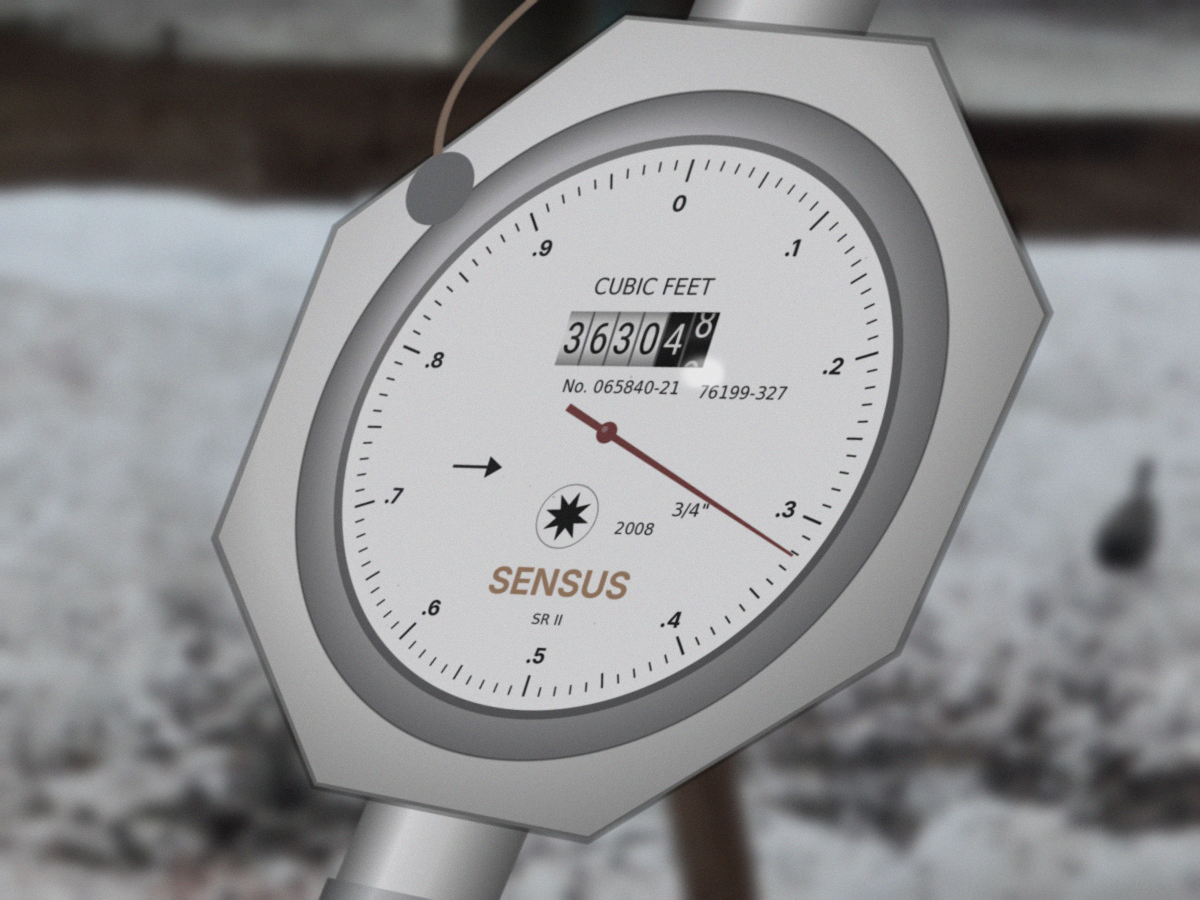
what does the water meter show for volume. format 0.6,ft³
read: 363048.32,ft³
